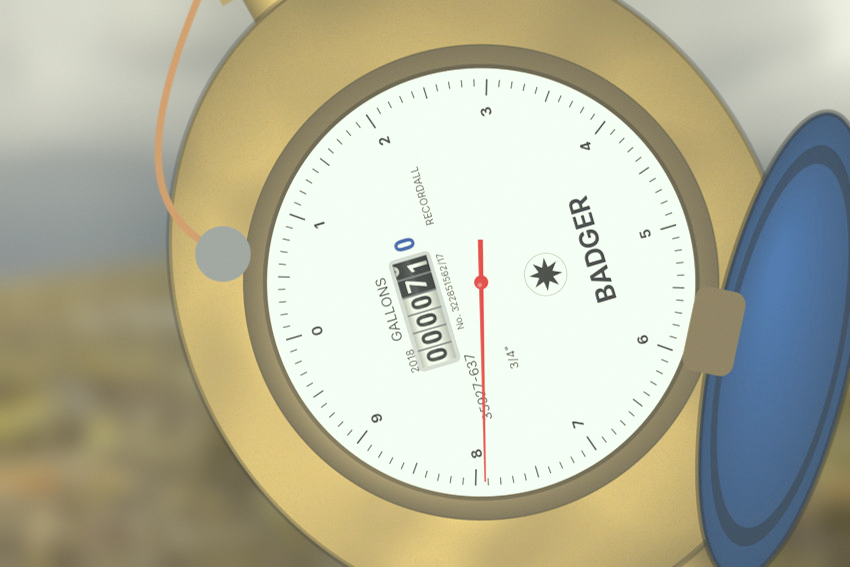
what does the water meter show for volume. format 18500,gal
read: 707.9,gal
